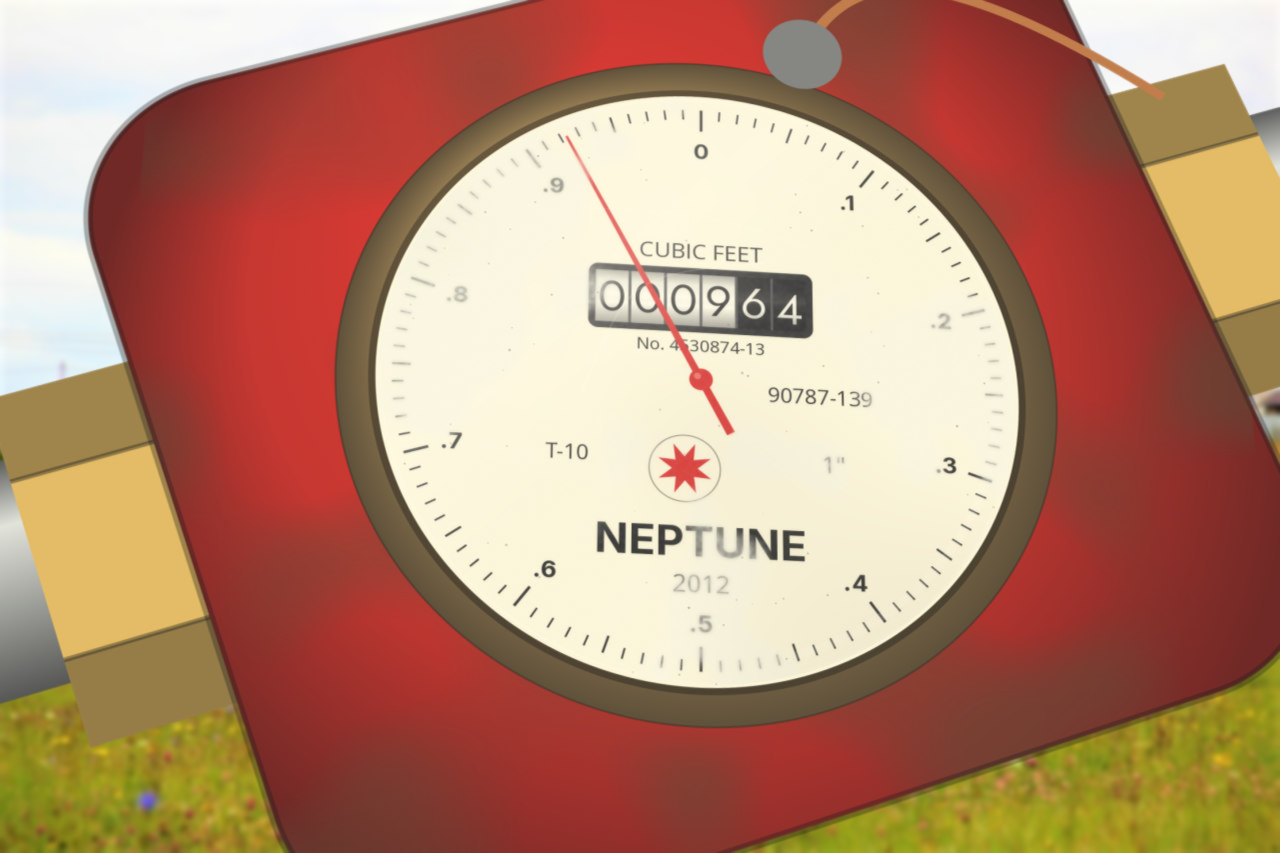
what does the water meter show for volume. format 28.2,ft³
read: 963.92,ft³
